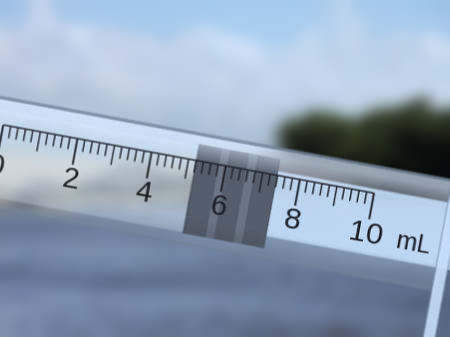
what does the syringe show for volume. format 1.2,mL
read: 5.2,mL
